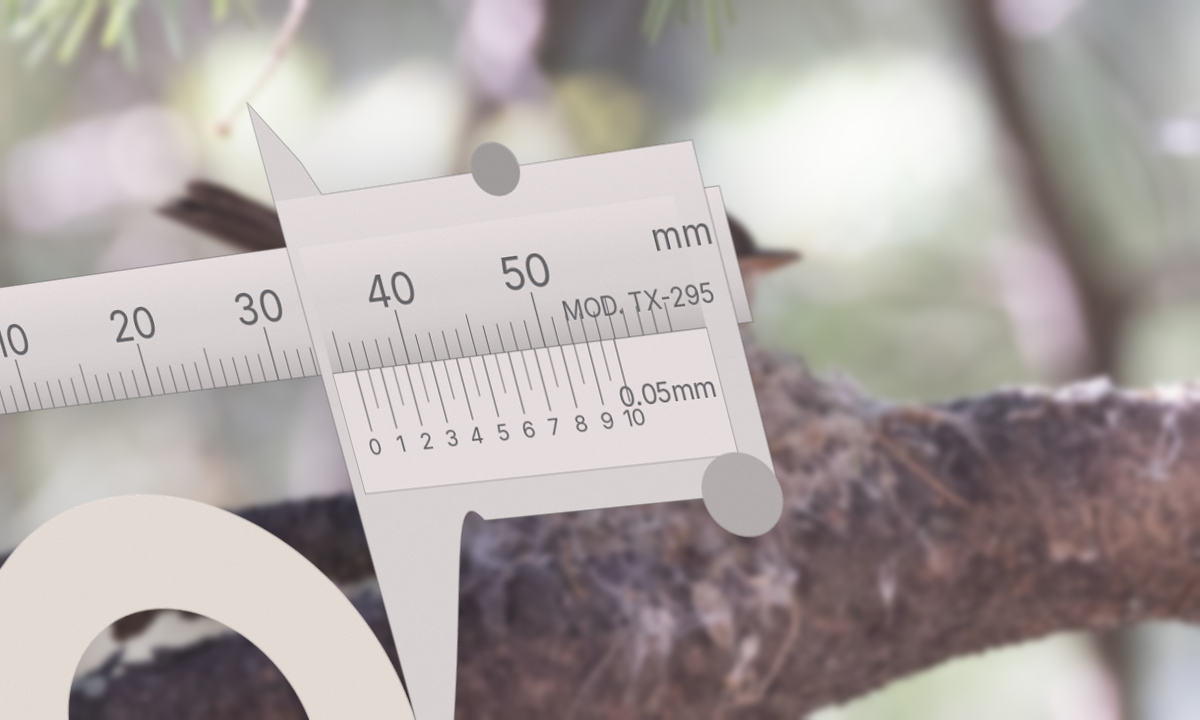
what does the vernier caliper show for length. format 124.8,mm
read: 35.9,mm
